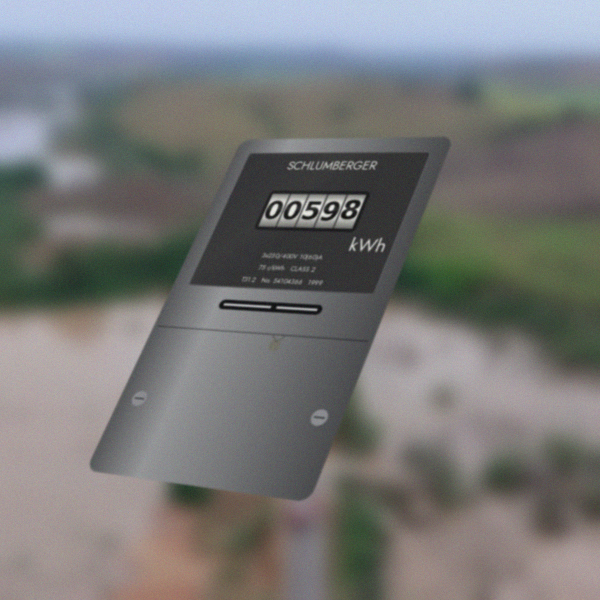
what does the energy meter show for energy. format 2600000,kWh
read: 598,kWh
